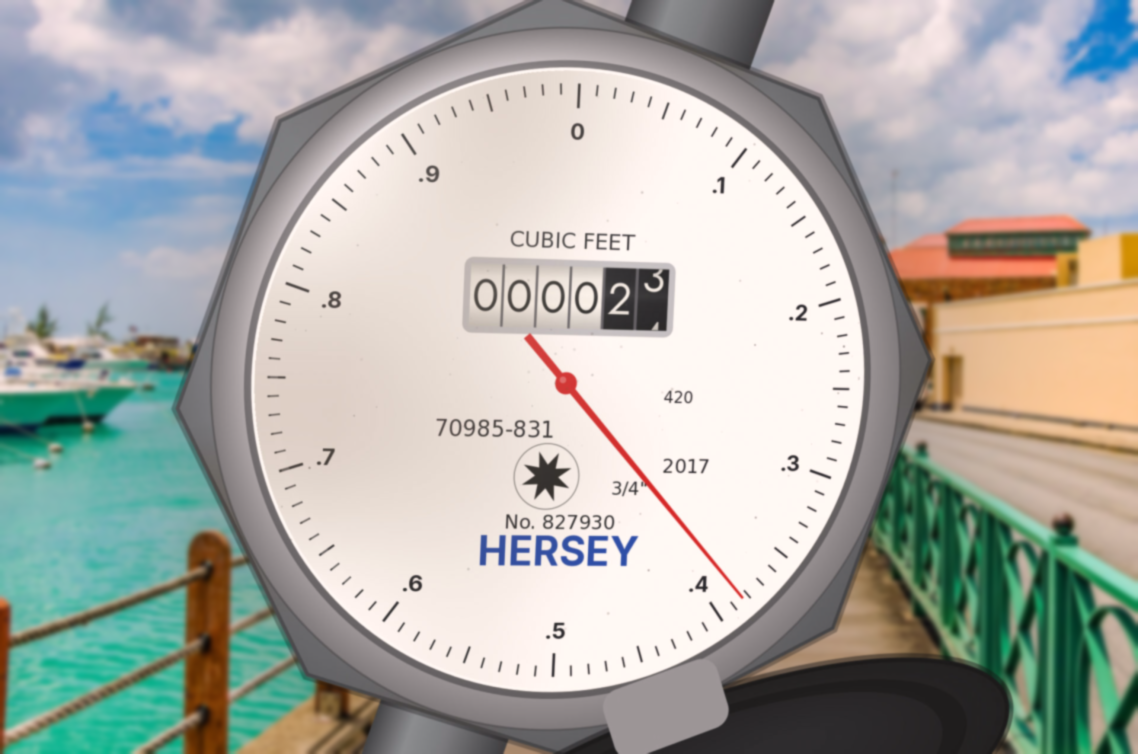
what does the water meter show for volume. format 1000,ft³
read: 23.38,ft³
